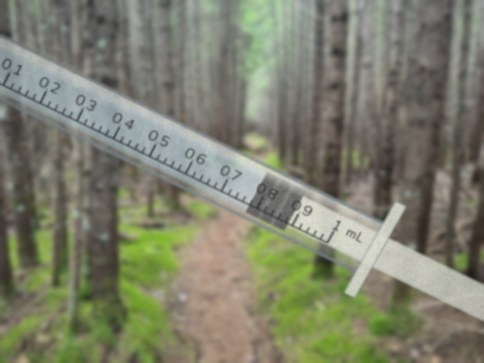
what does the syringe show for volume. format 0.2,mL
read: 0.78,mL
